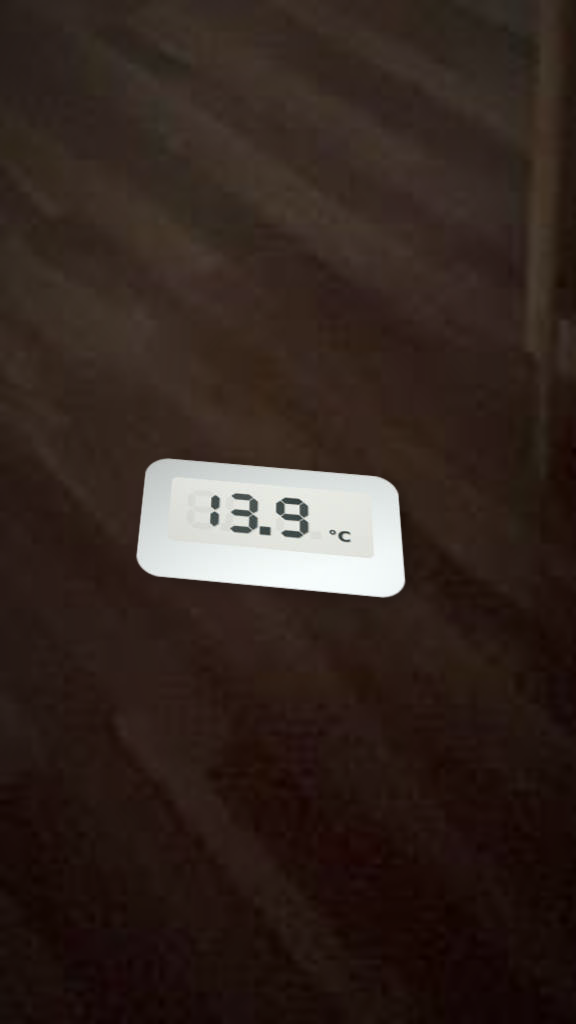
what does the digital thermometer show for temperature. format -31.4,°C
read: 13.9,°C
